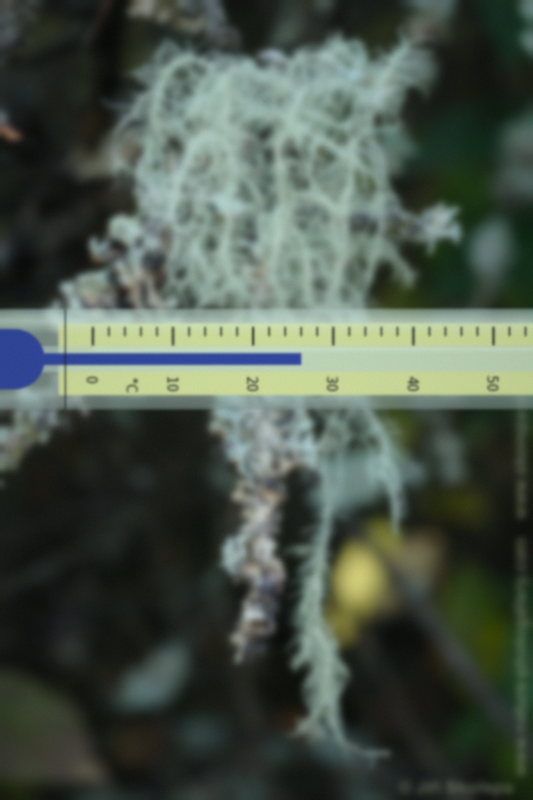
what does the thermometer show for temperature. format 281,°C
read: 26,°C
